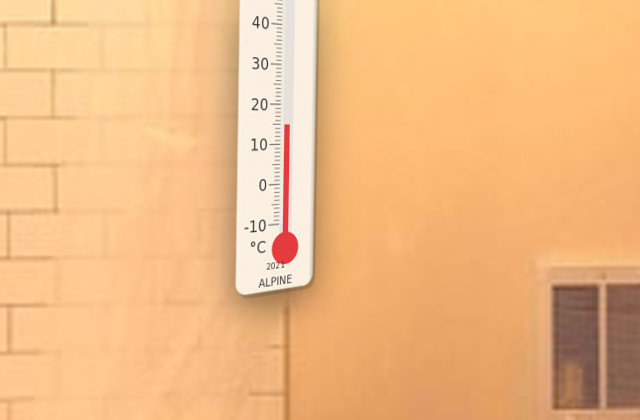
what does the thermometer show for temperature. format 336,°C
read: 15,°C
